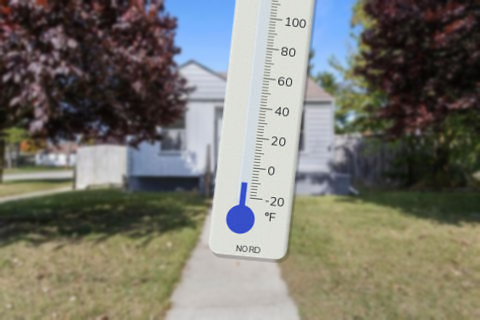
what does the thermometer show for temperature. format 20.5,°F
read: -10,°F
